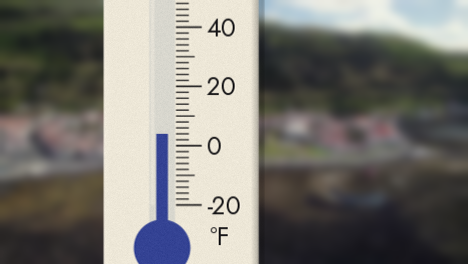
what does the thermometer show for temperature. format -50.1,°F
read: 4,°F
